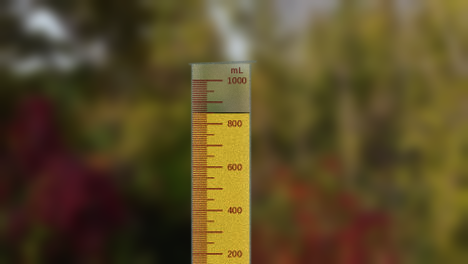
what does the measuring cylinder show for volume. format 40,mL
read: 850,mL
